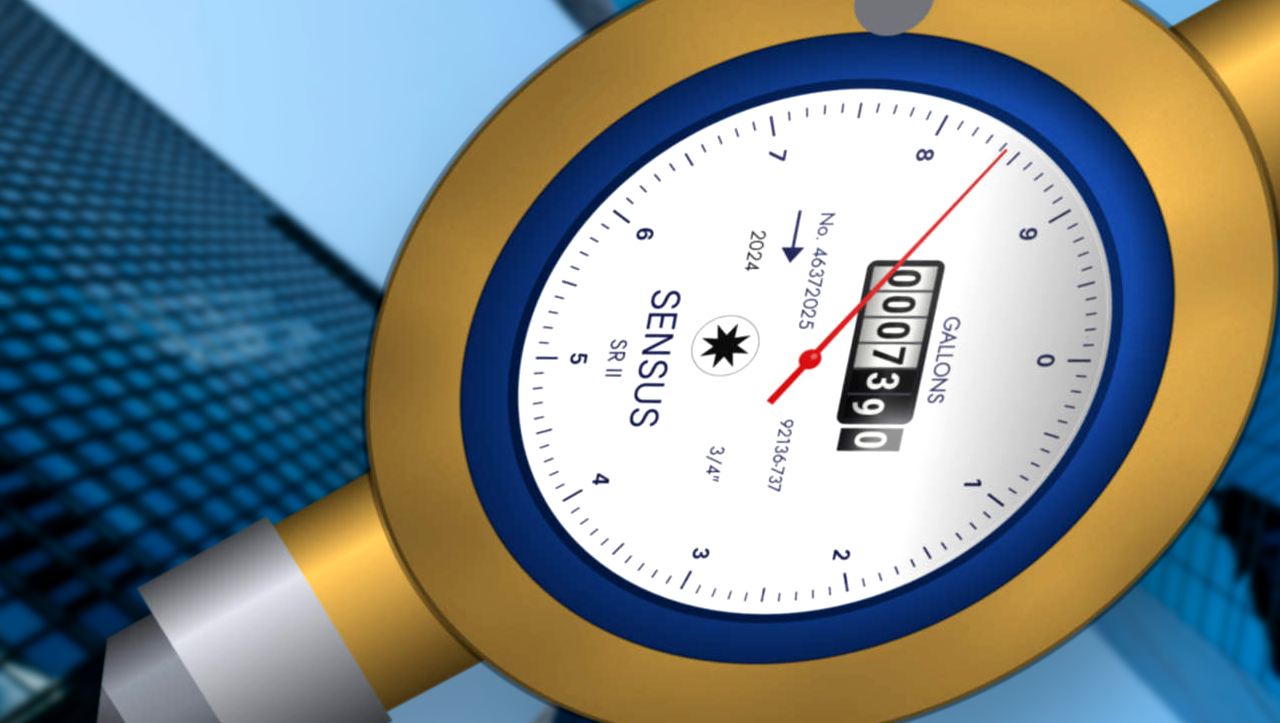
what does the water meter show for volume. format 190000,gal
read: 7388.4,gal
